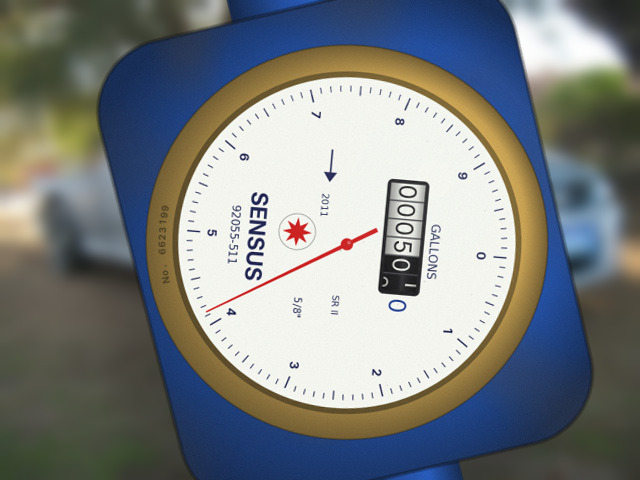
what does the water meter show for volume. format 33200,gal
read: 5014.1,gal
